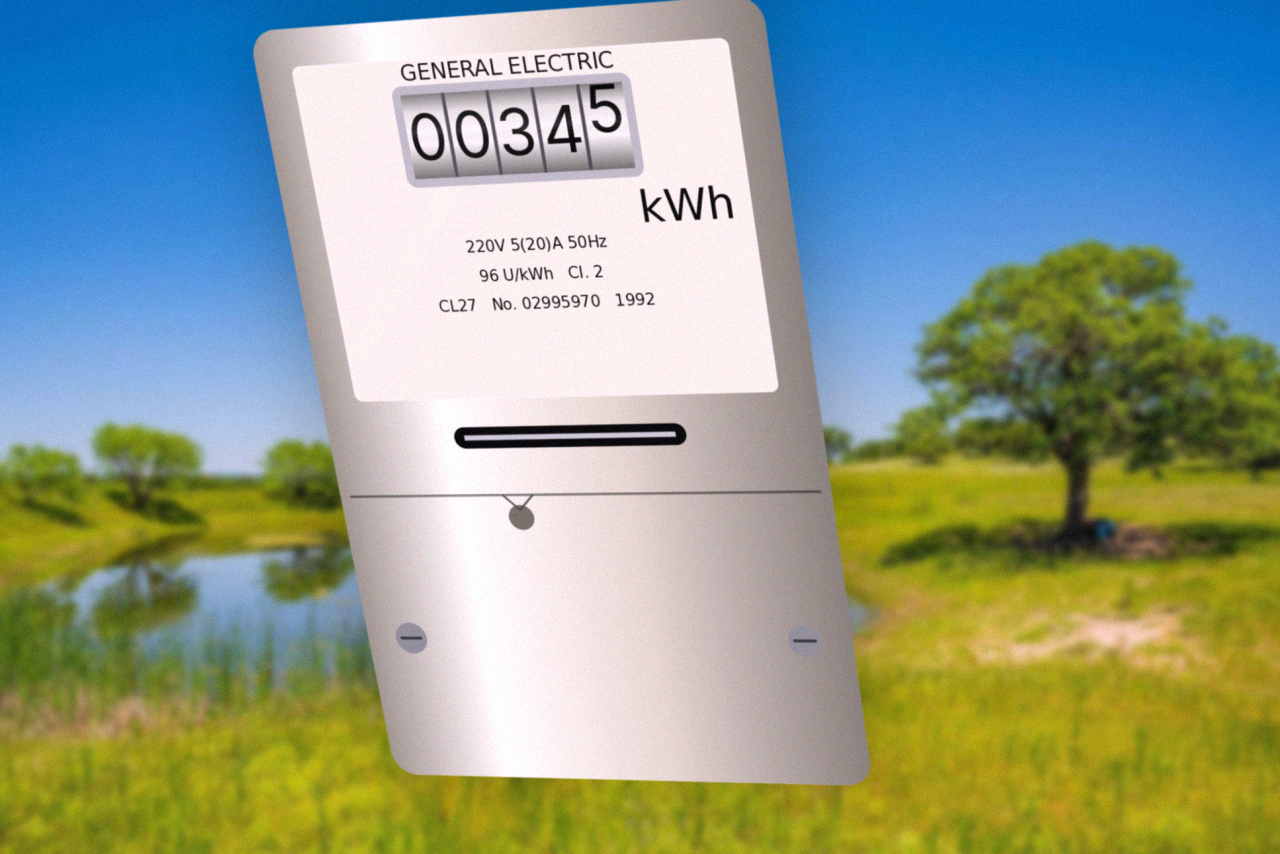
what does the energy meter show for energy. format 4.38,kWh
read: 345,kWh
